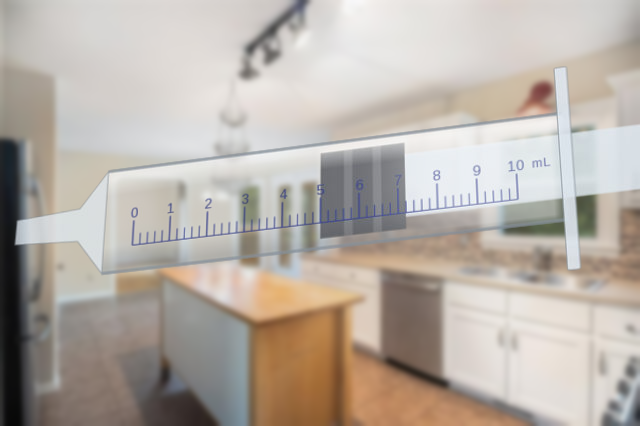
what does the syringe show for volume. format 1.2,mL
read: 5,mL
